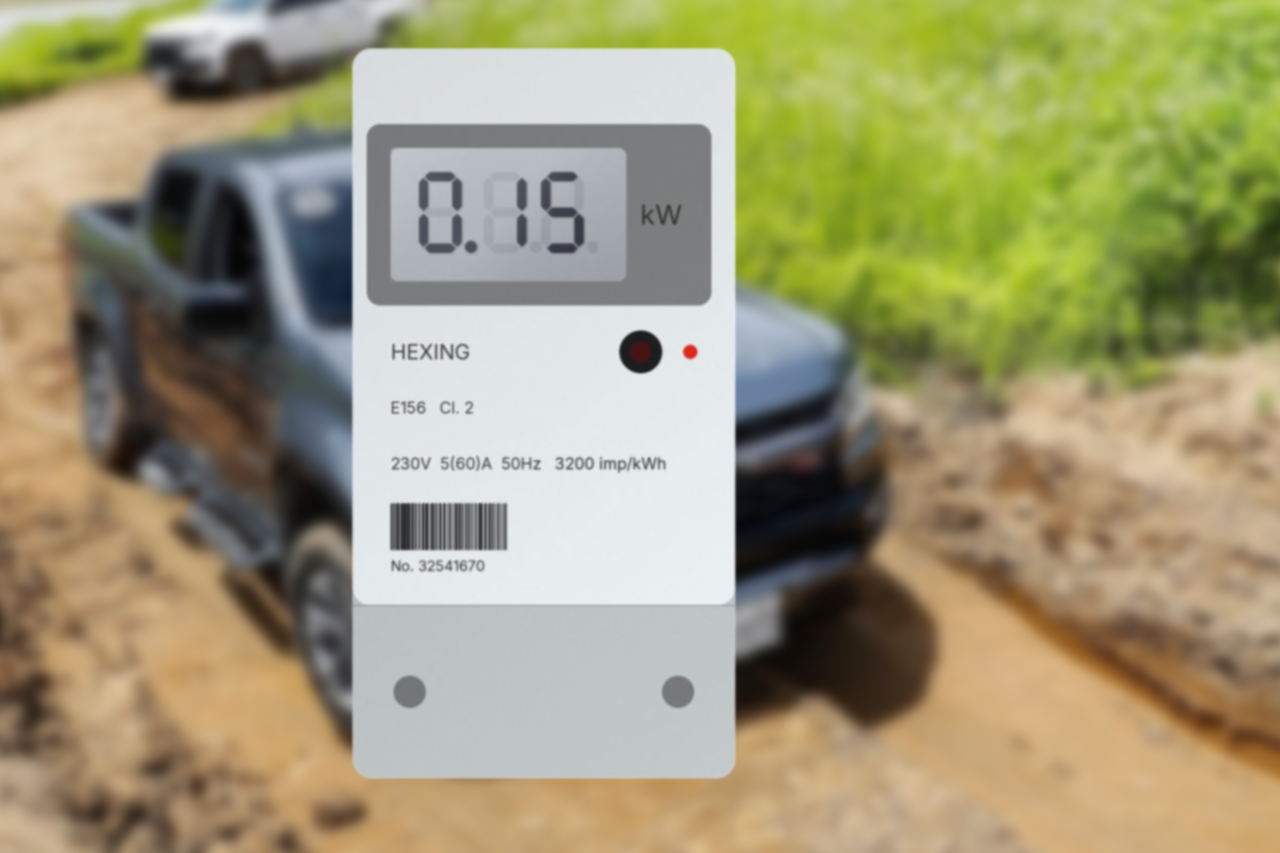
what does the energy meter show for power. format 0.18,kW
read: 0.15,kW
